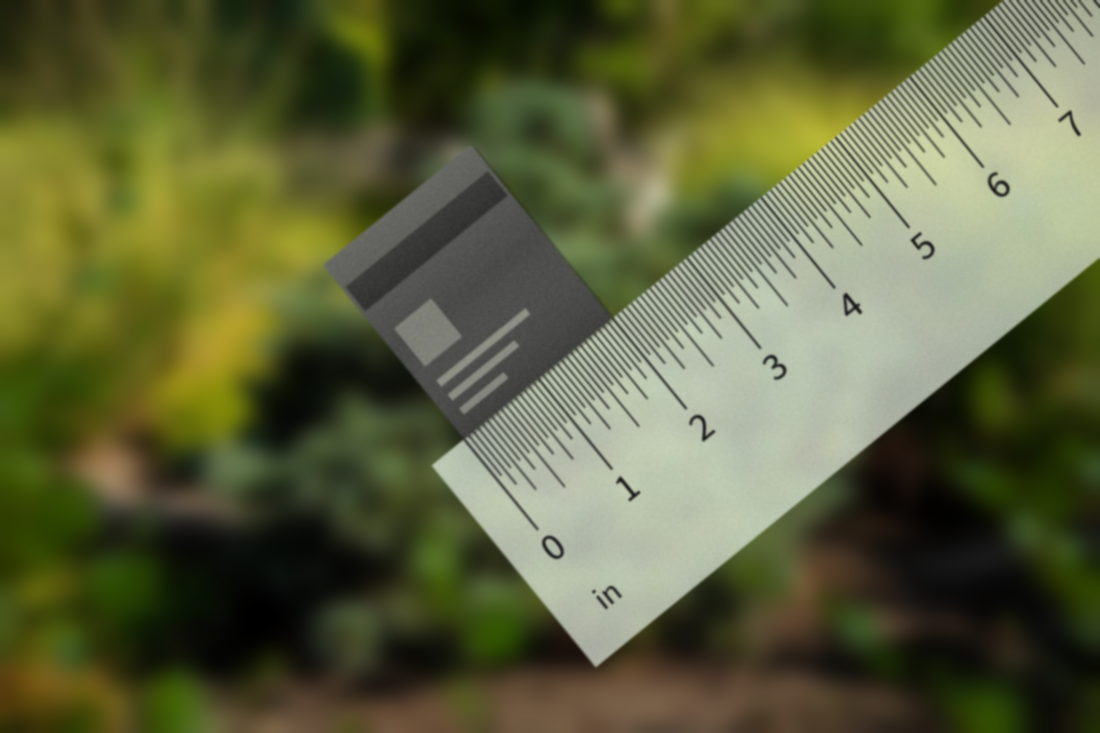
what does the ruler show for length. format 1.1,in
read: 2,in
